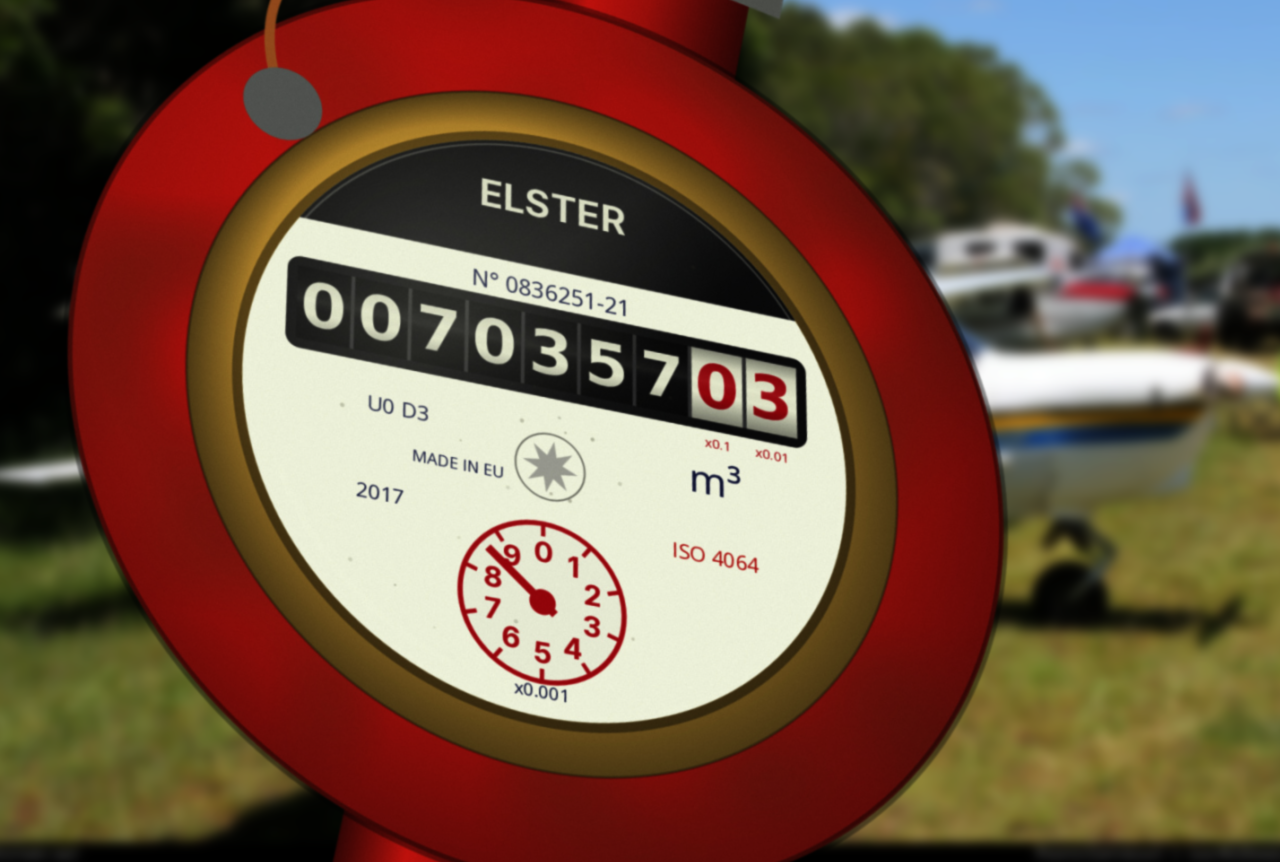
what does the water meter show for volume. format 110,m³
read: 70357.038,m³
